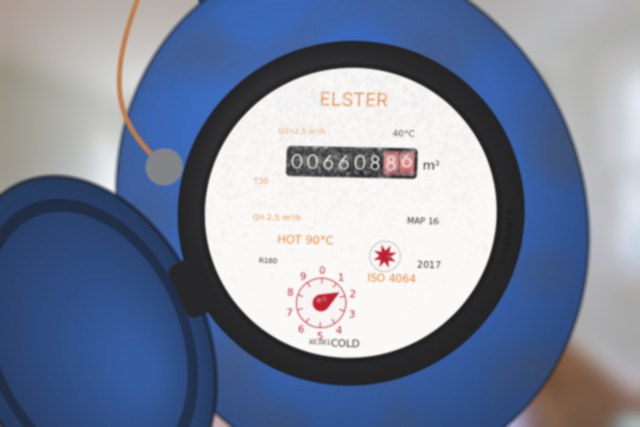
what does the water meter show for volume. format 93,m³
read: 6608.861,m³
